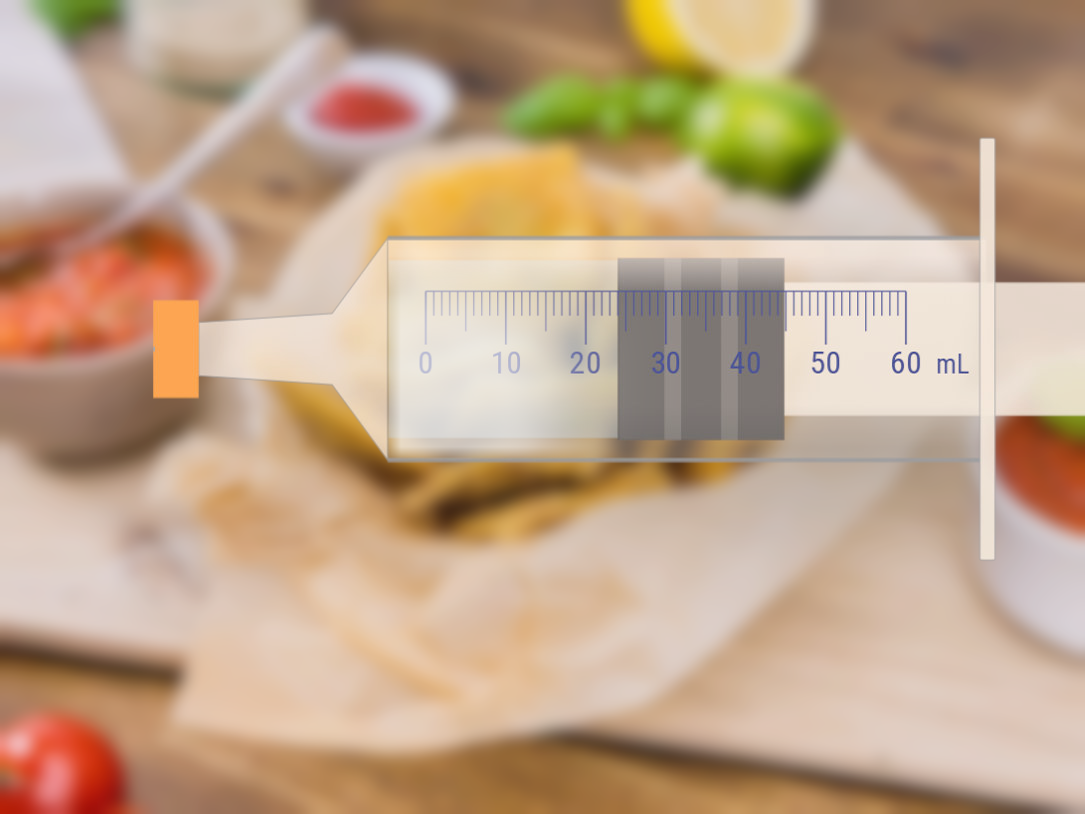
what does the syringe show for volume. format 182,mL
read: 24,mL
